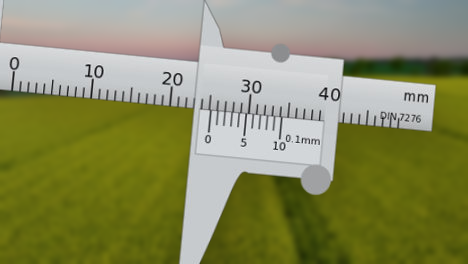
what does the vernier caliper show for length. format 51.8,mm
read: 25.2,mm
